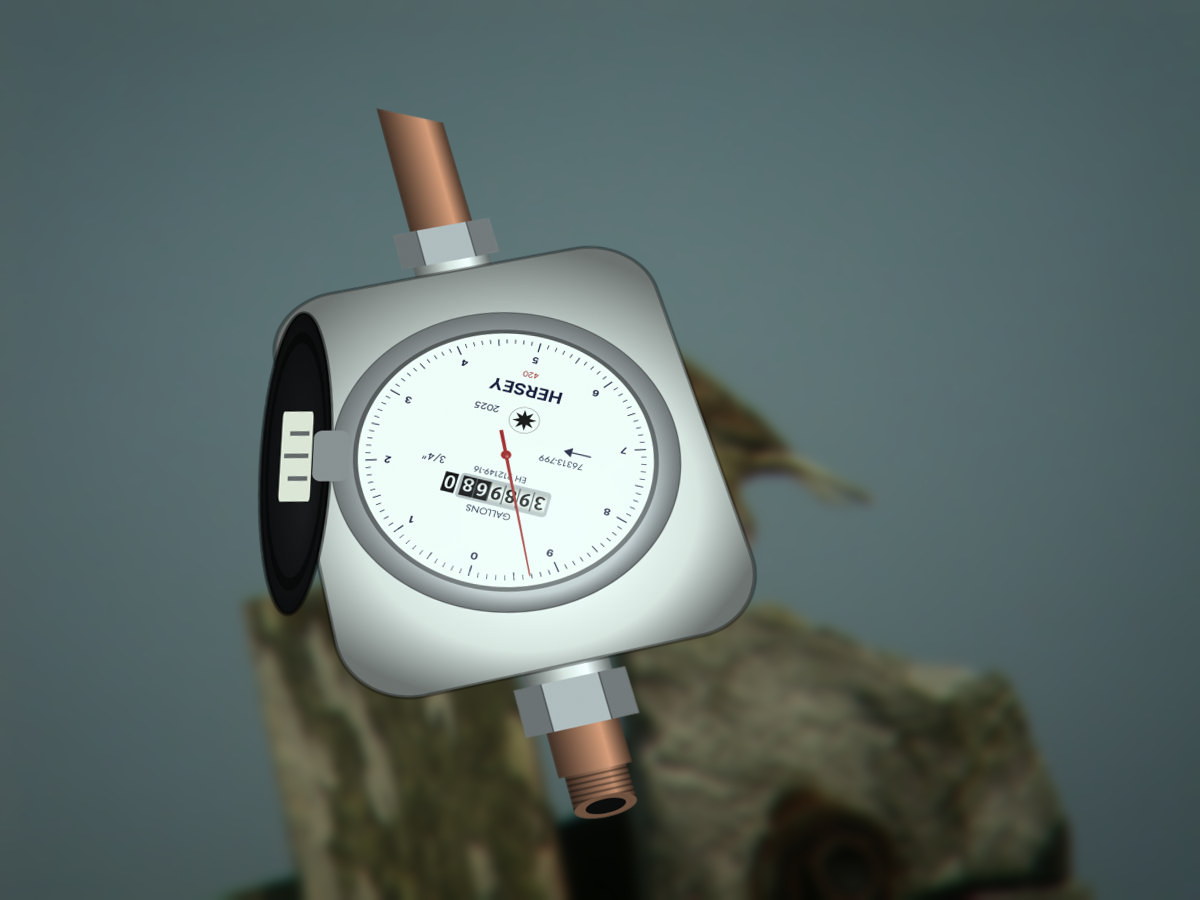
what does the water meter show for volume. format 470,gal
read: 3989679.3,gal
